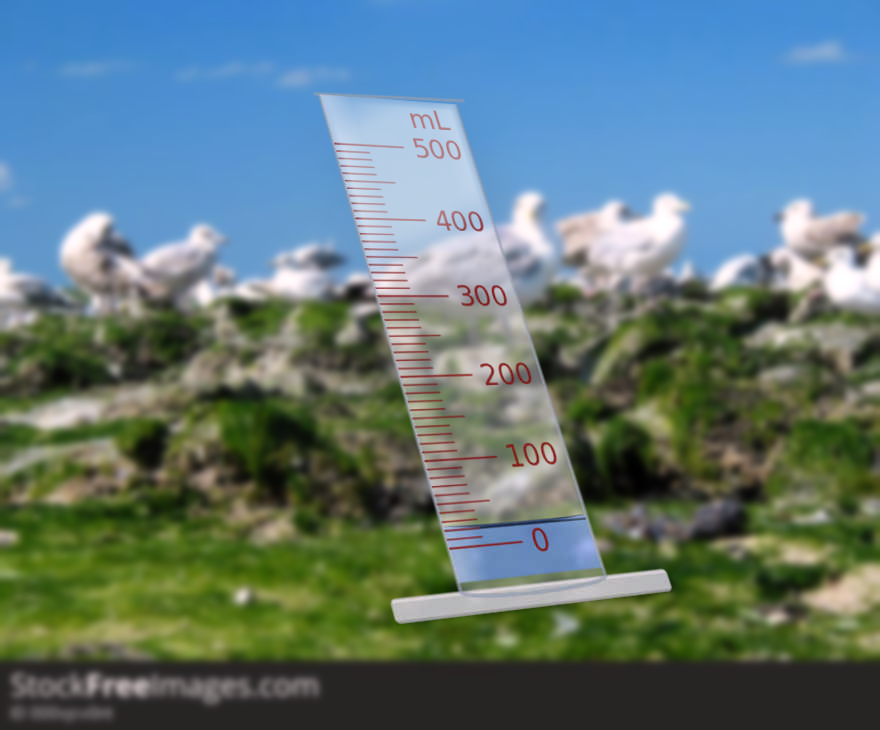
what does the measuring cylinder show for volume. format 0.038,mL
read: 20,mL
